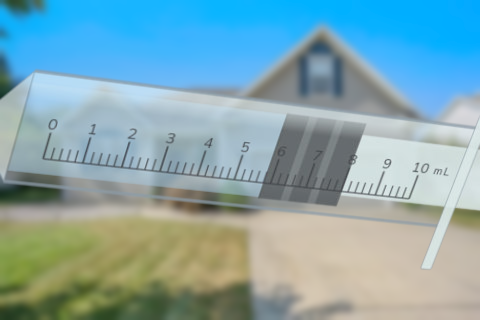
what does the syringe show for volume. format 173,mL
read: 5.8,mL
